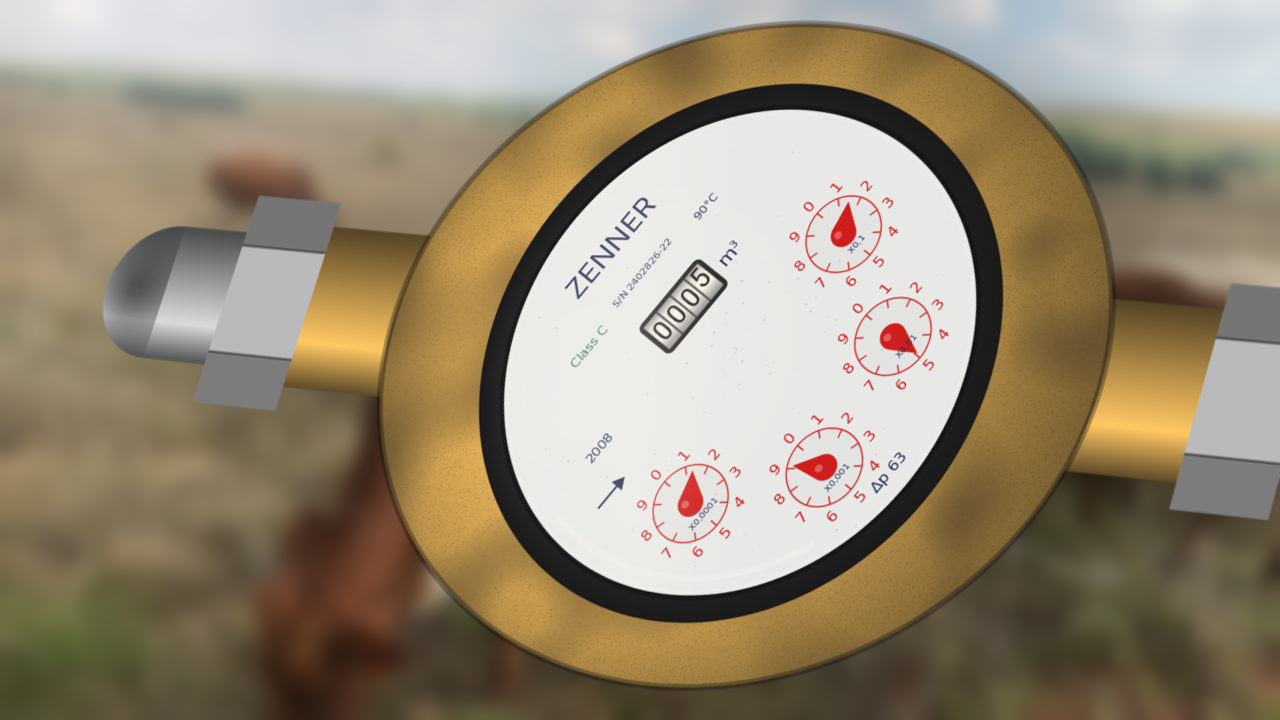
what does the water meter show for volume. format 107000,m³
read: 5.1491,m³
